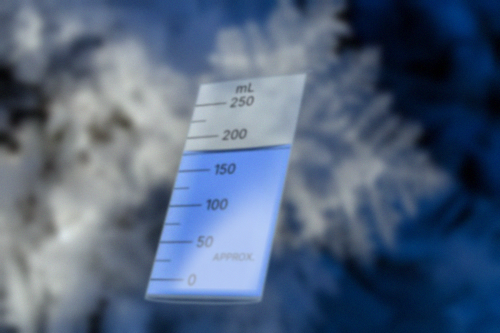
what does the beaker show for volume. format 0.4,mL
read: 175,mL
